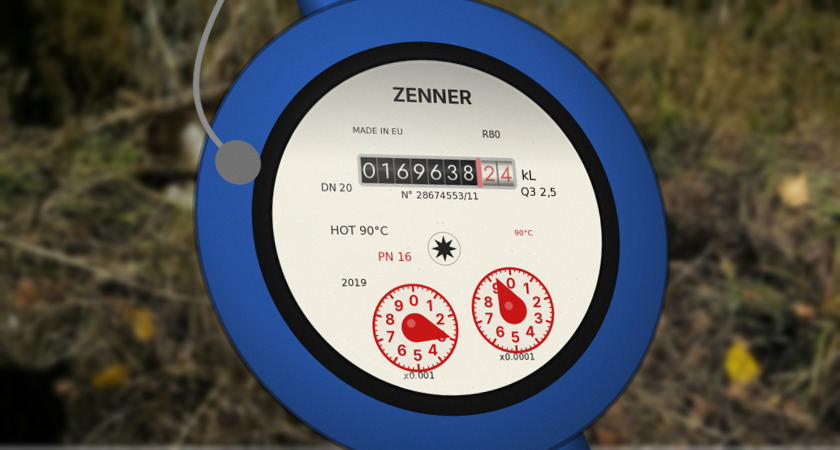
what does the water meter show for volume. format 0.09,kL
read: 169638.2429,kL
